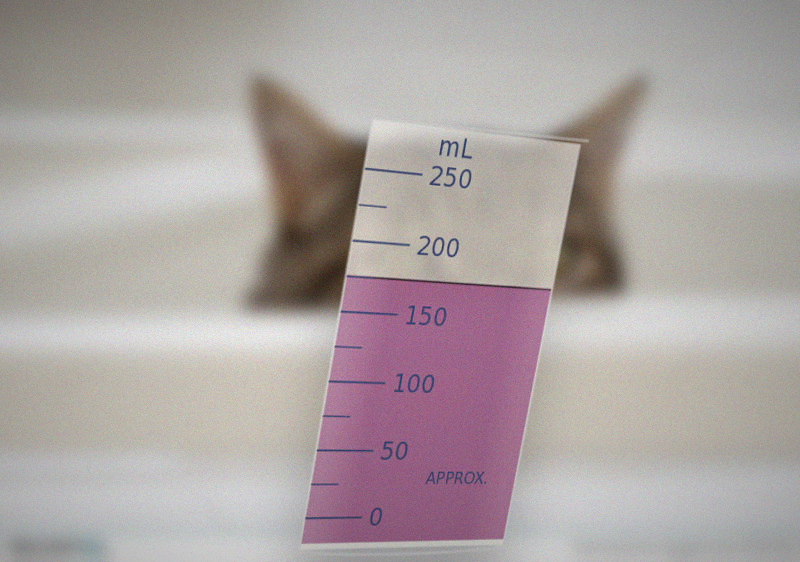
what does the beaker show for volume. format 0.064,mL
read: 175,mL
